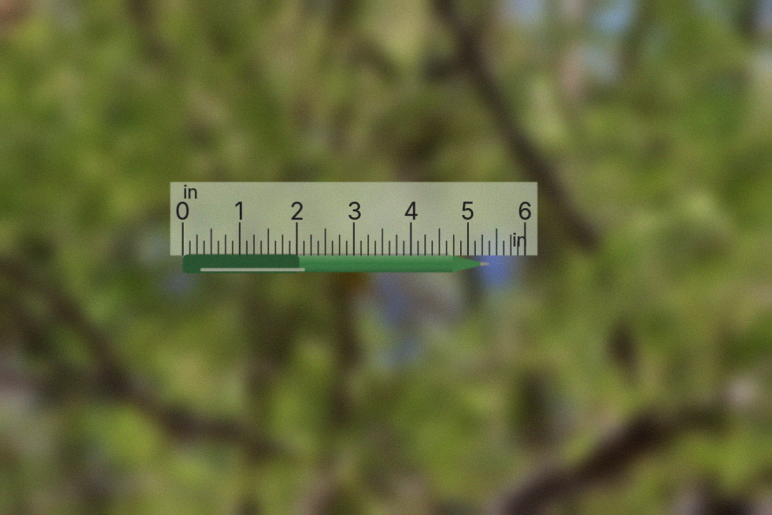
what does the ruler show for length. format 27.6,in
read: 5.375,in
